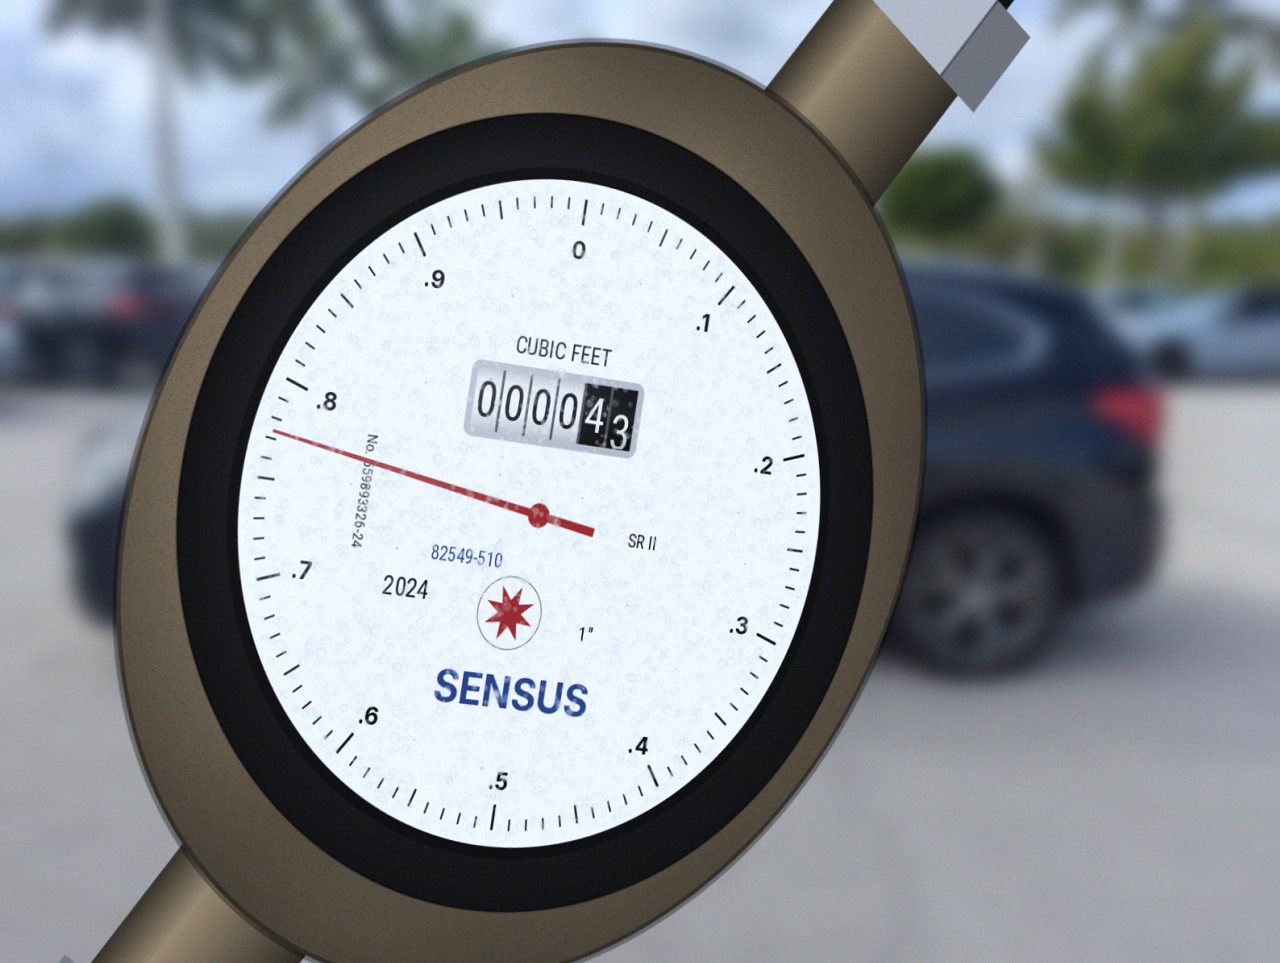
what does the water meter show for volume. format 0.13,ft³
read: 42.77,ft³
